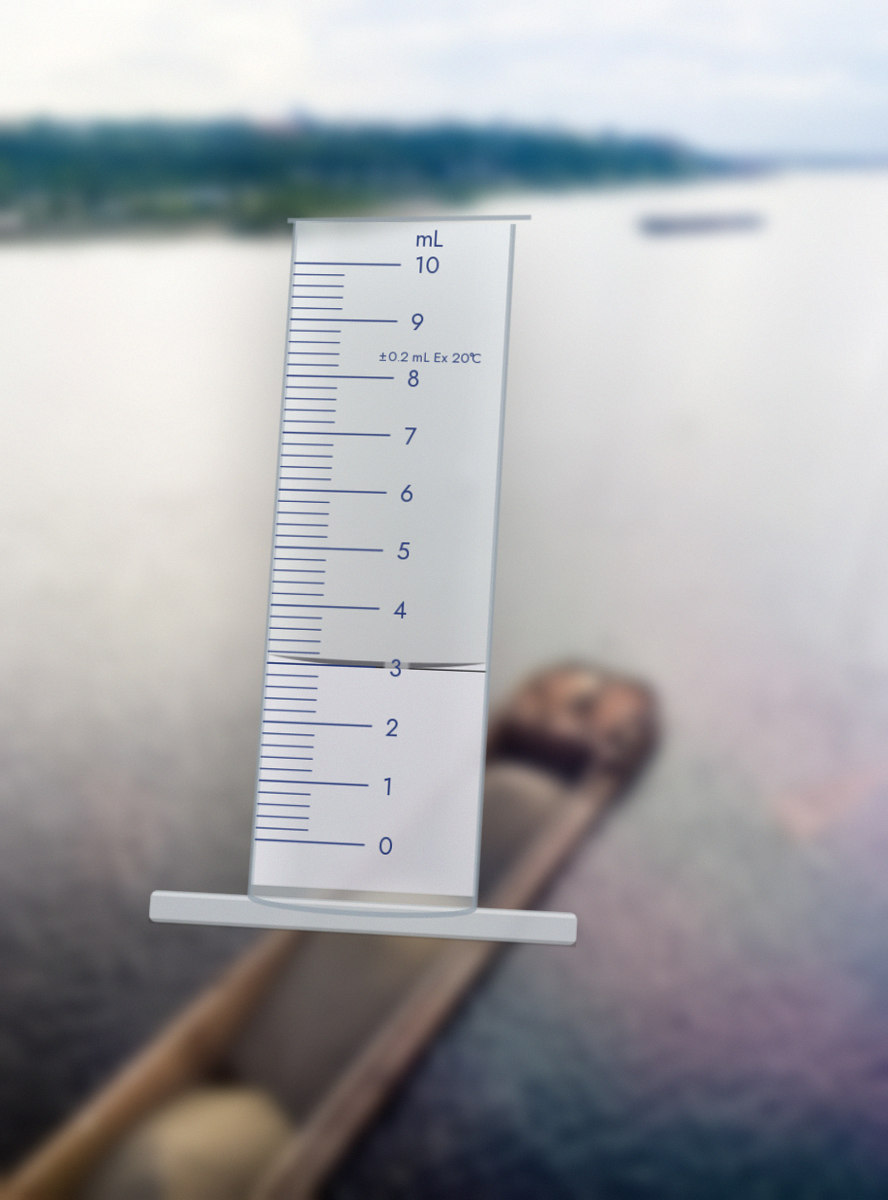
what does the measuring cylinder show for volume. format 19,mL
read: 3,mL
